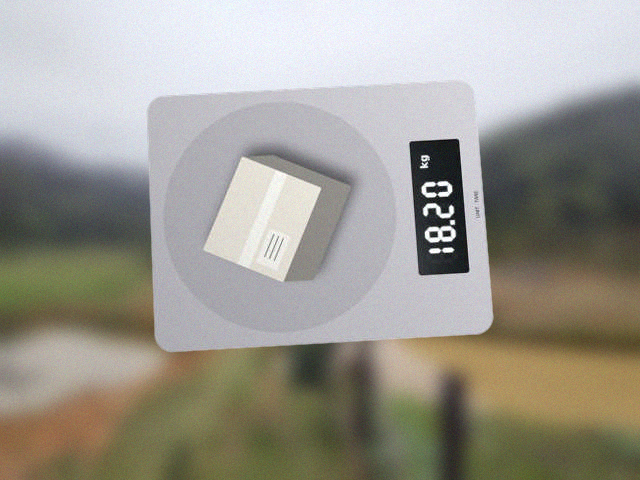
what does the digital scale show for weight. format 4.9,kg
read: 18.20,kg
